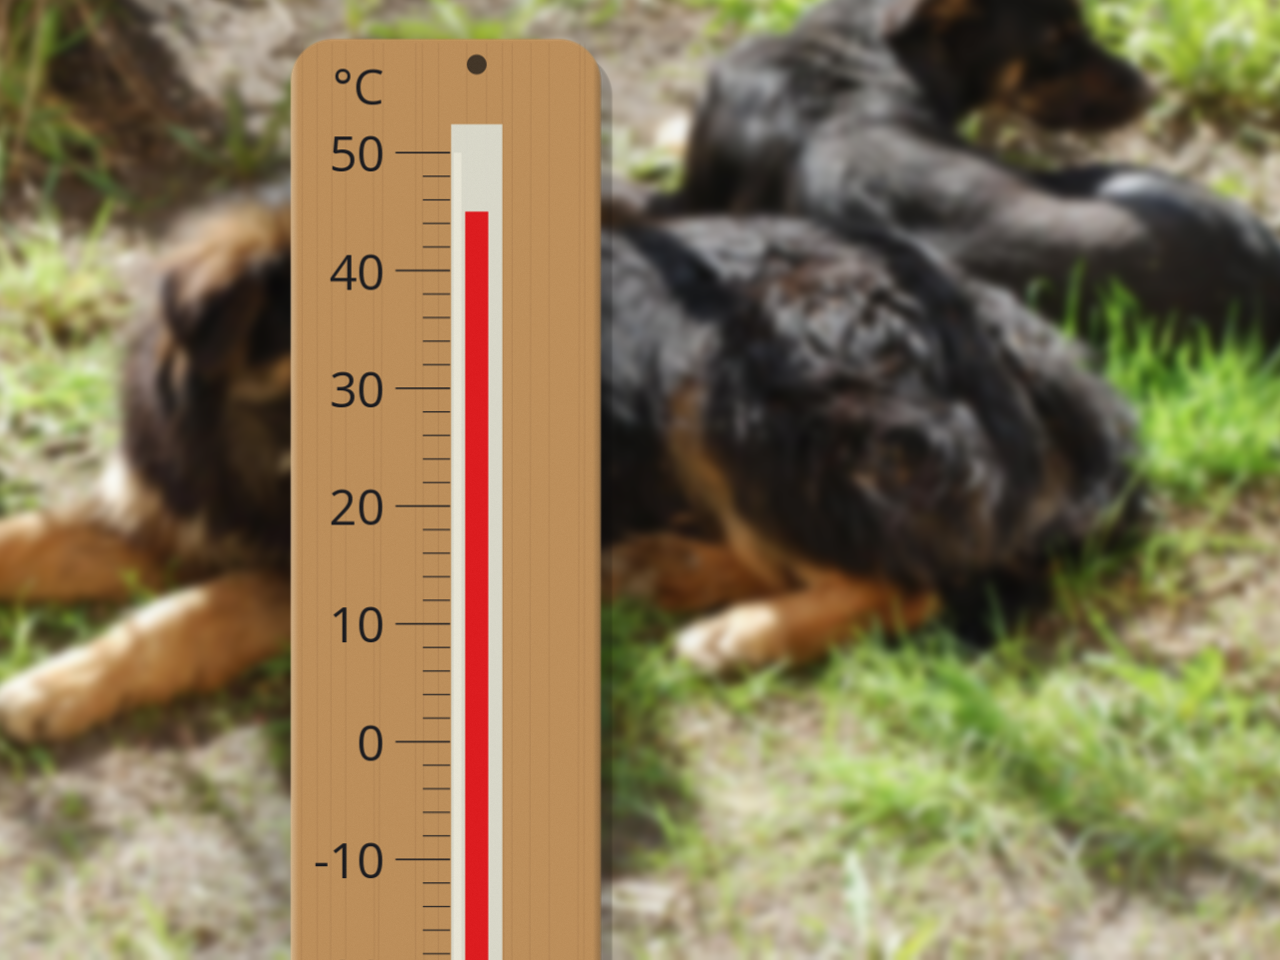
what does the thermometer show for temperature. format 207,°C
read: 45,°C
